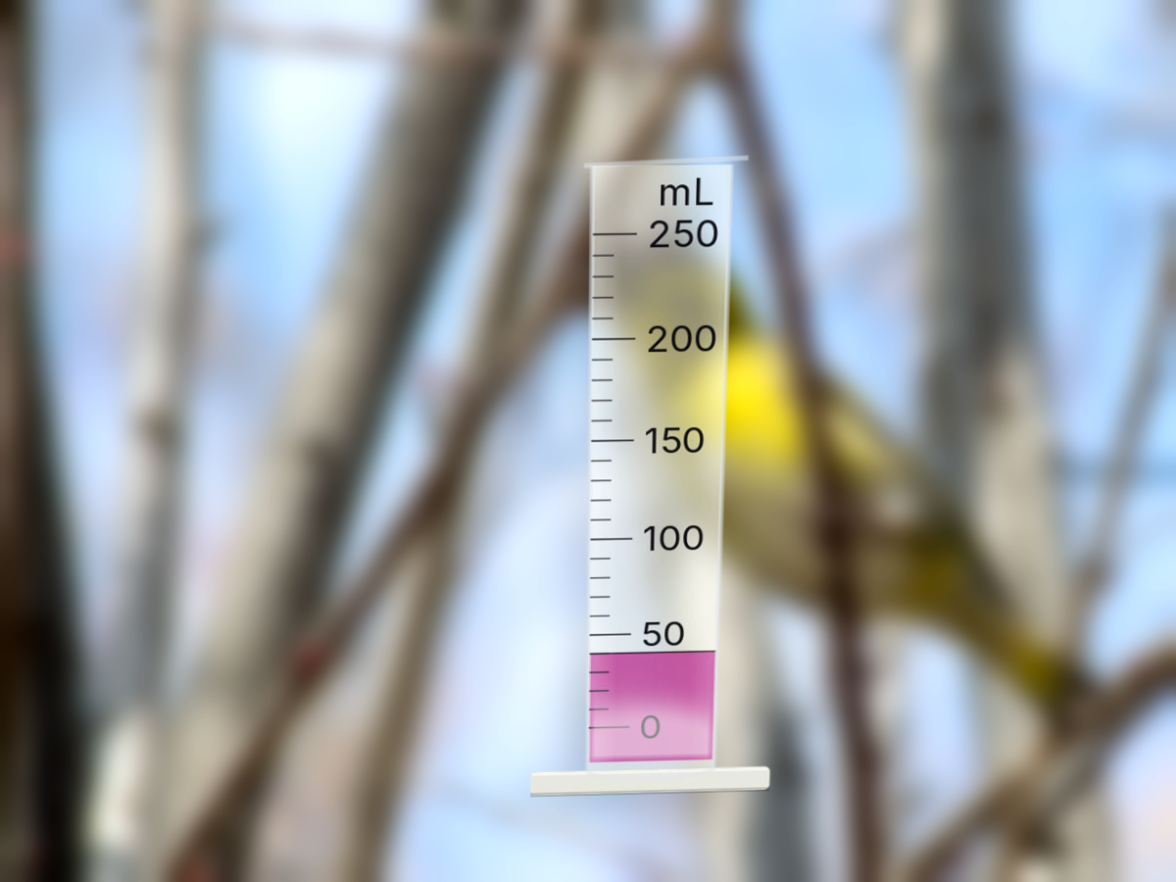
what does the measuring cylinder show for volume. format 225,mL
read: 40,mL
